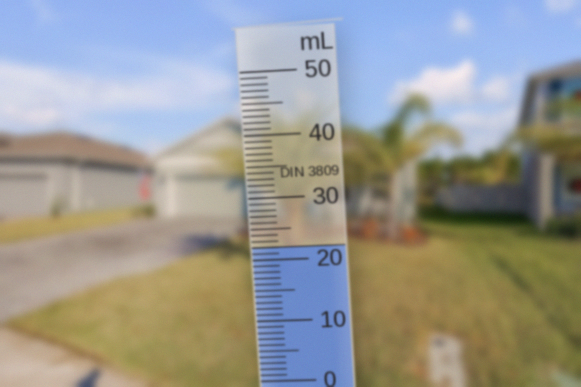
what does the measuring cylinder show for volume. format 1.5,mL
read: 22,mL
